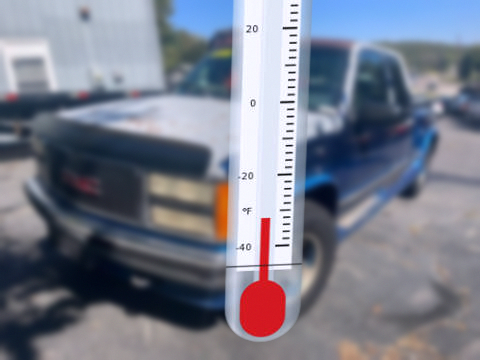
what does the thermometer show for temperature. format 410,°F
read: -32,°F
